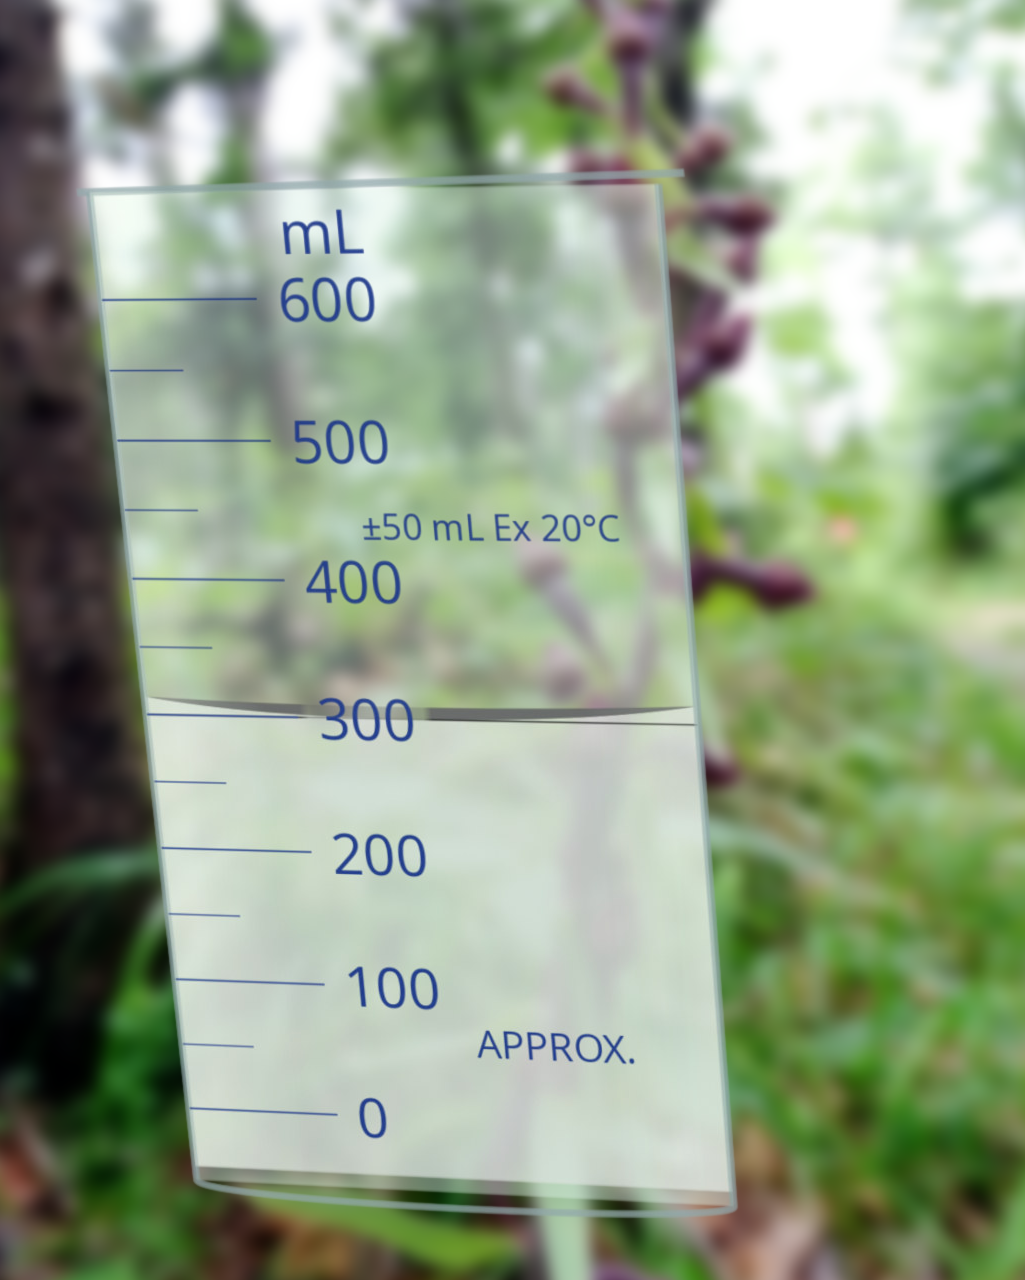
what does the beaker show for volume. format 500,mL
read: 300,mL
